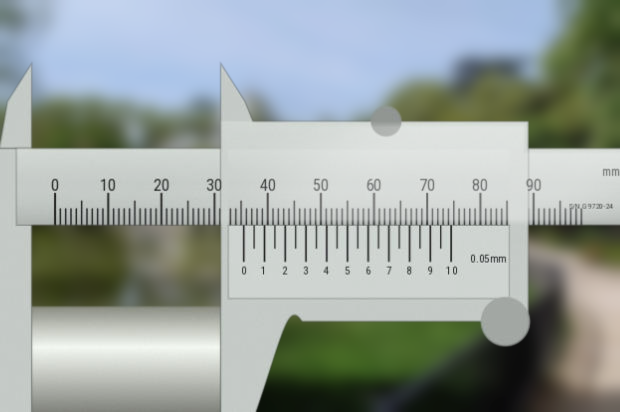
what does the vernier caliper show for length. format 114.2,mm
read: 35.5,mm
